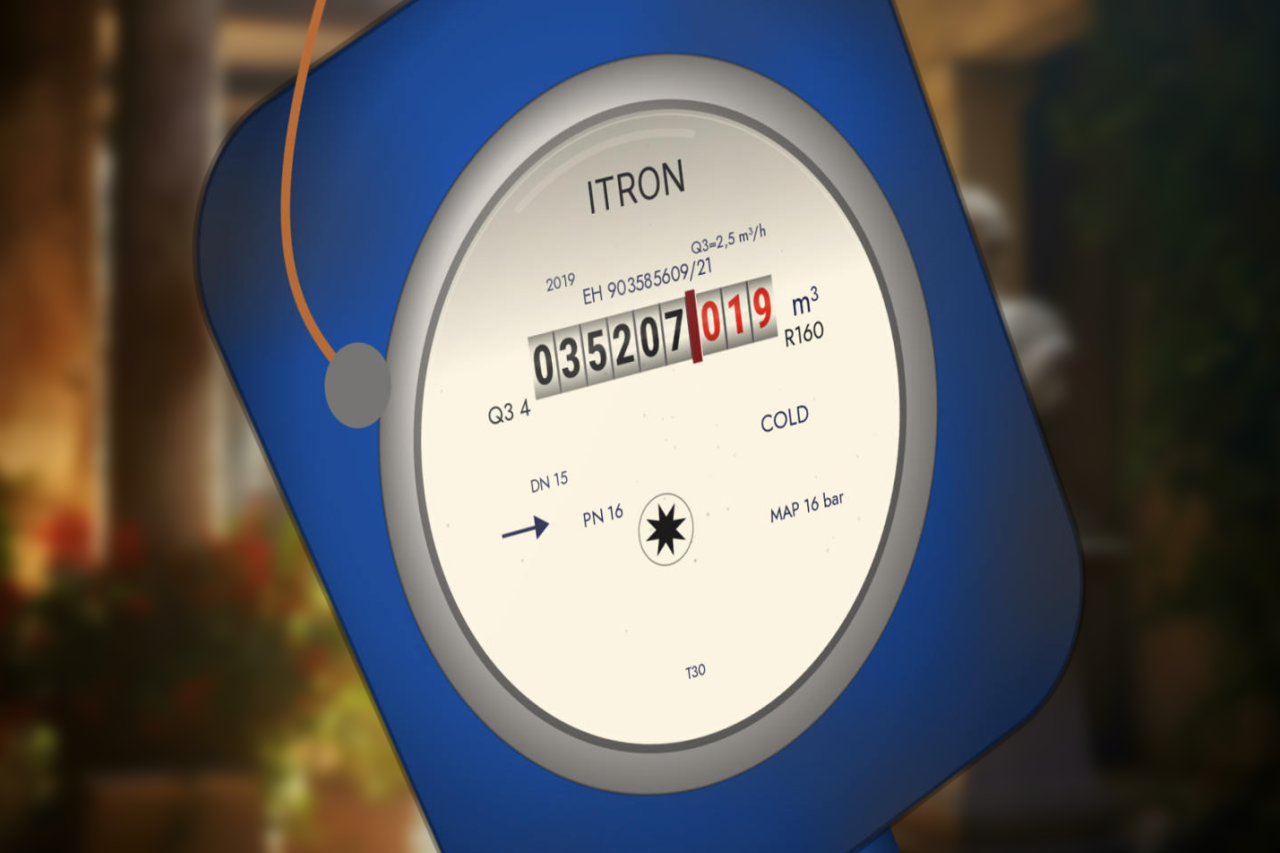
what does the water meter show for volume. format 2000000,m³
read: 35207.019,m³
